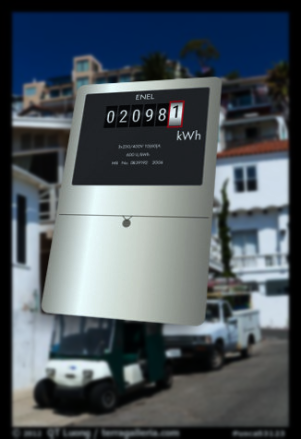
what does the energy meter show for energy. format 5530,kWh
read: 2098.1,kWh
